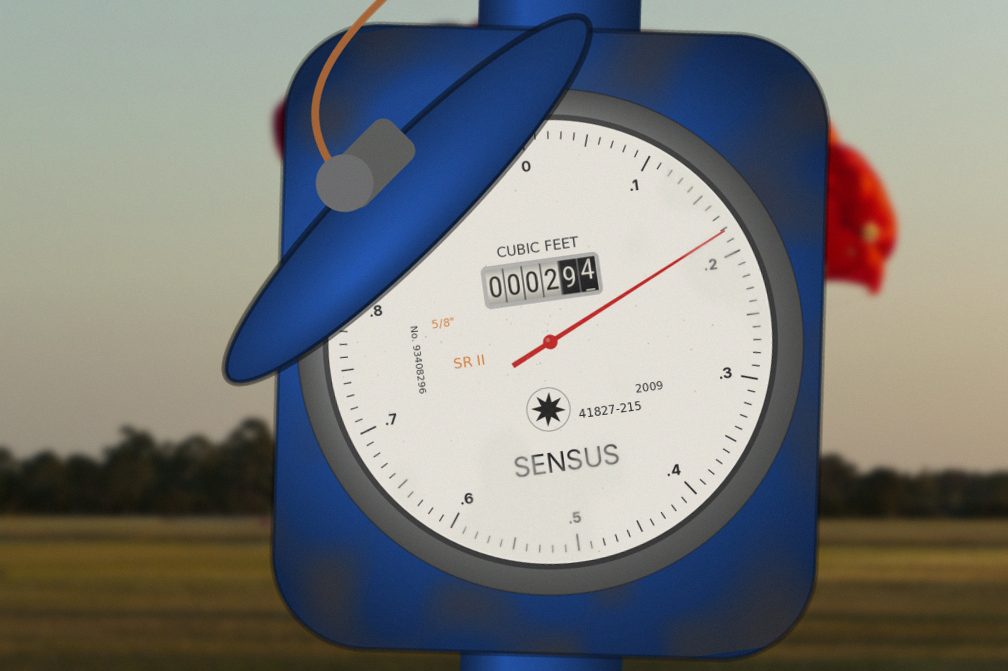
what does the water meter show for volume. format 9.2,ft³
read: 294.18,ft³
